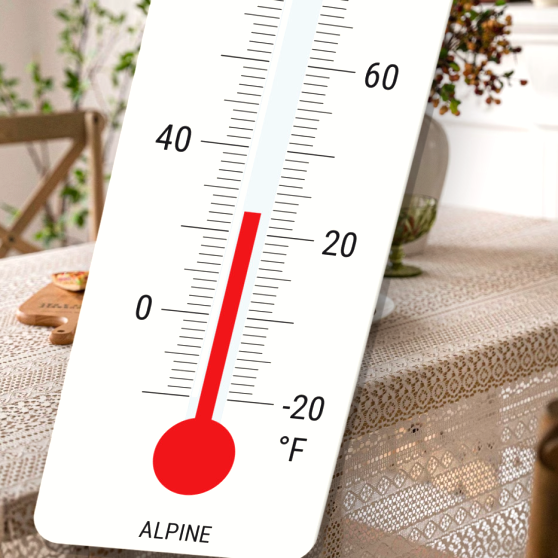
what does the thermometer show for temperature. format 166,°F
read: 25,°F
